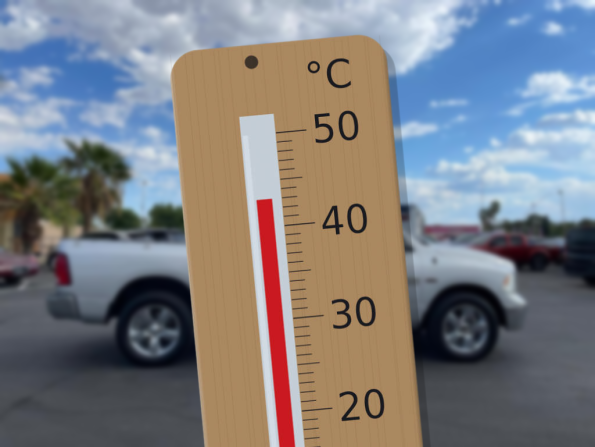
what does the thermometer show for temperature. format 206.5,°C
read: 43,°C
